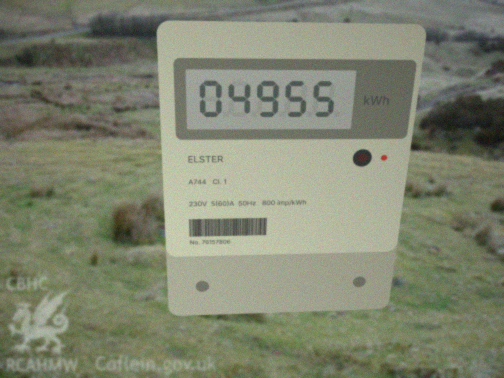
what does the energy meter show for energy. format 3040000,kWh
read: 4955,kWh
